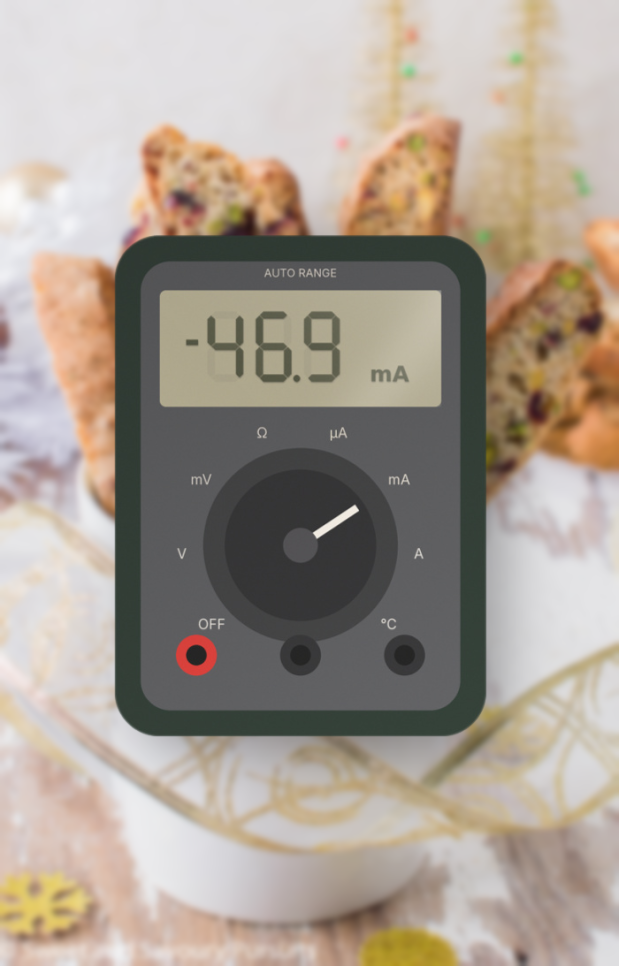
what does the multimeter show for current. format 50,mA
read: -46.9,mA
